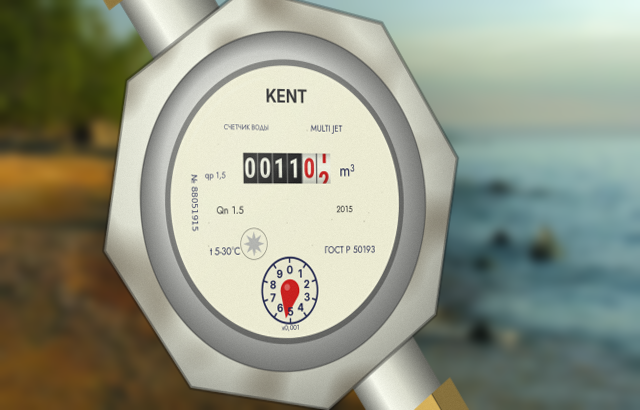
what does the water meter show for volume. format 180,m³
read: 11.015,m³
